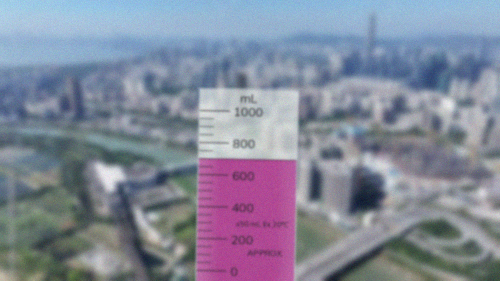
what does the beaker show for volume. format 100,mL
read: 700,mL
